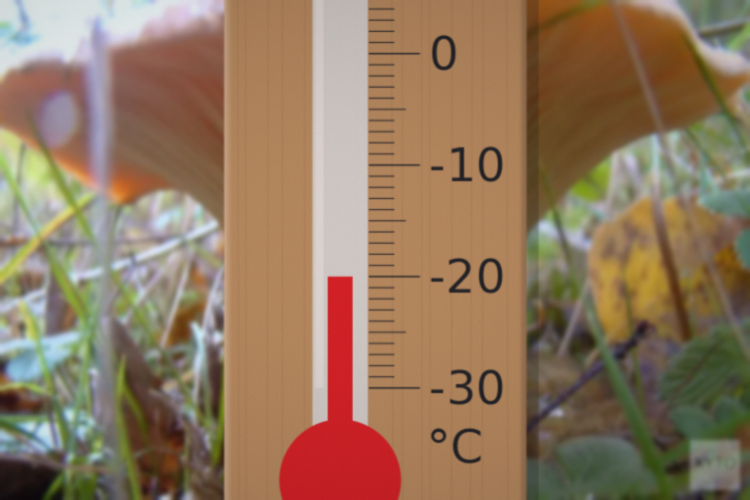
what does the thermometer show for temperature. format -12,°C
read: -20,°C
